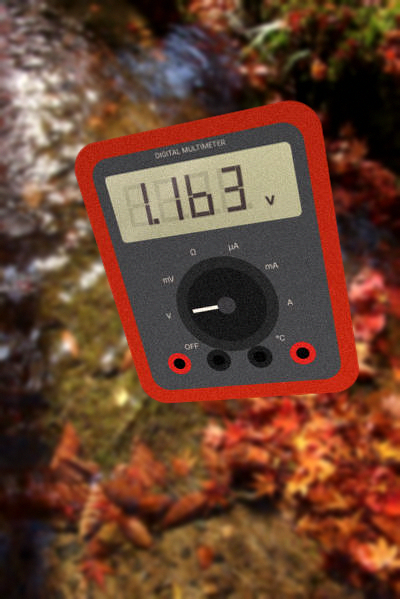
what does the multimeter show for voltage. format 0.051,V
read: 1.163,V
